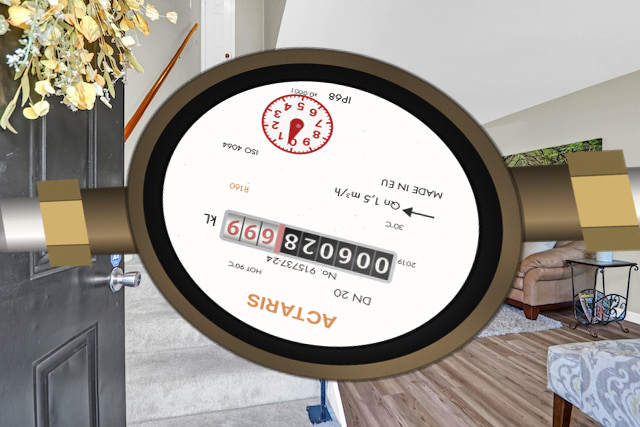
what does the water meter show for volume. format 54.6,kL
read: 6028.6990,kL
